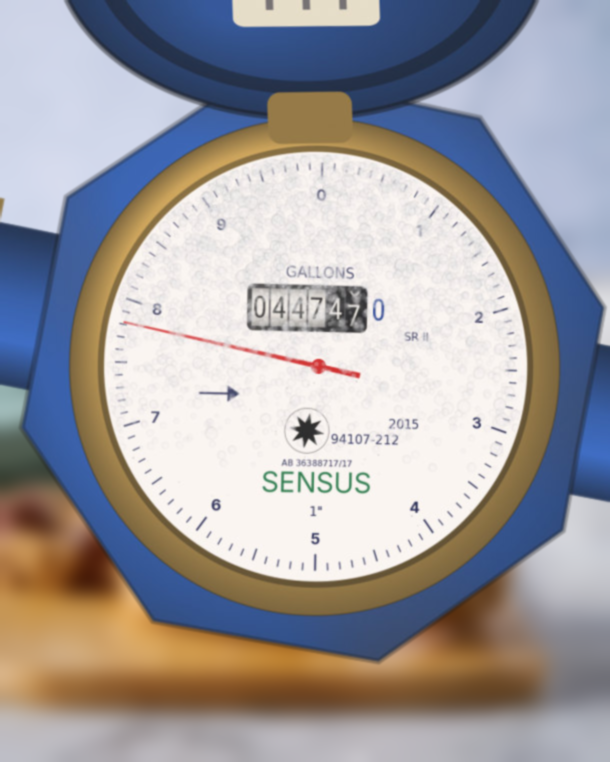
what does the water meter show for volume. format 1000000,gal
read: 447467.8,gal
